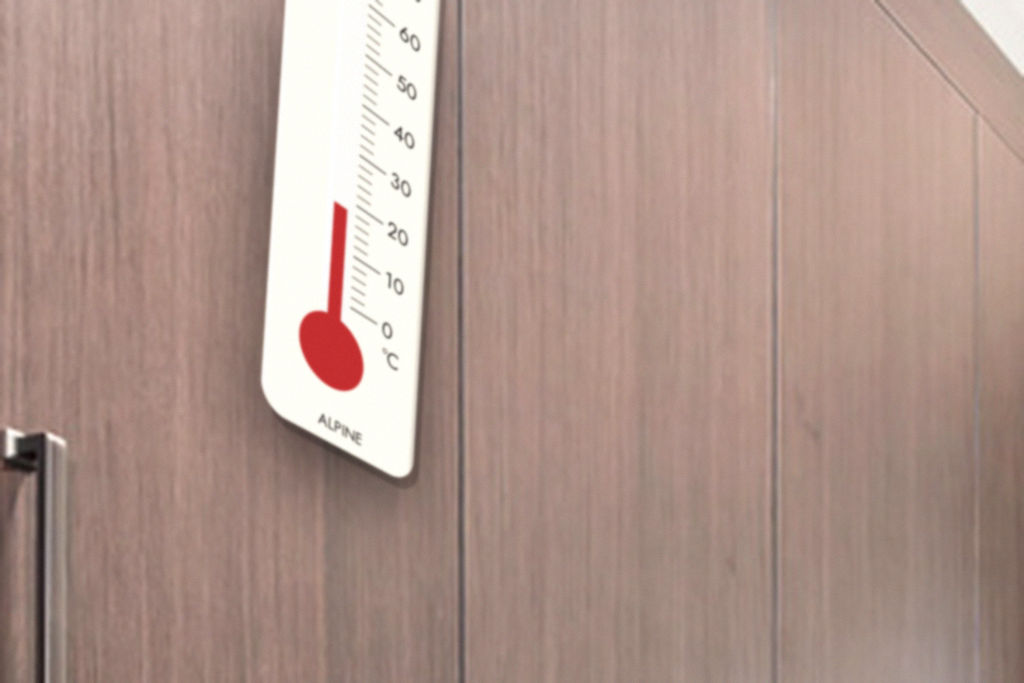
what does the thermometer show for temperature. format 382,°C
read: 18,°C
